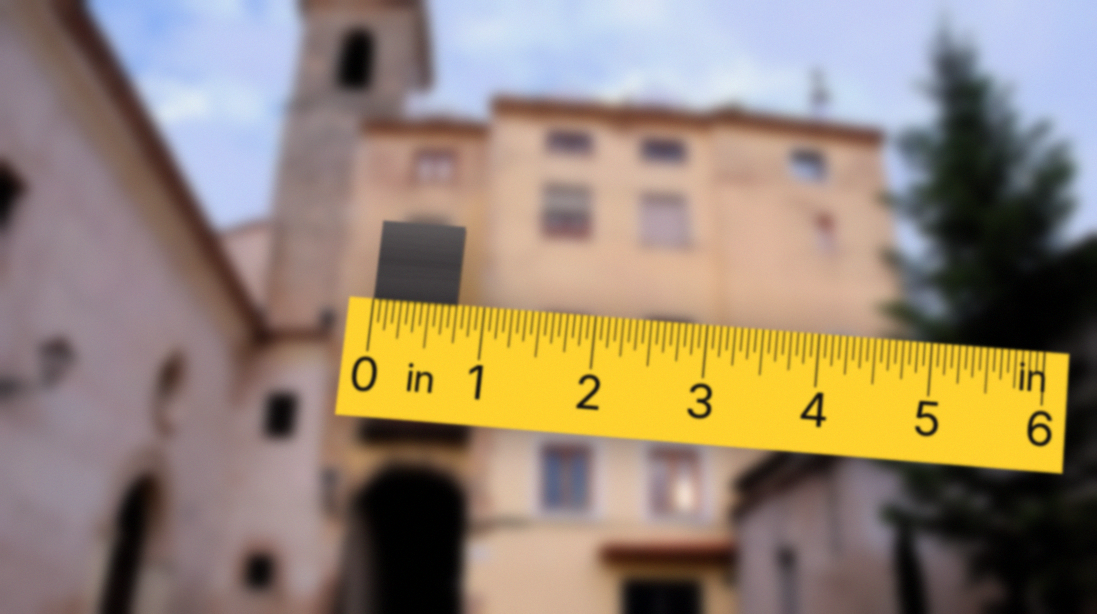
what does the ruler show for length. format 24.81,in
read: 0.75,in
